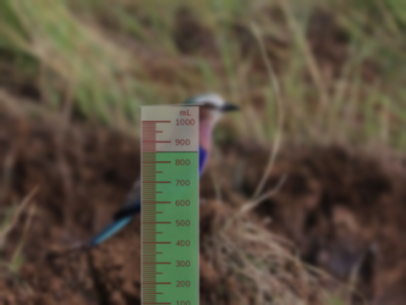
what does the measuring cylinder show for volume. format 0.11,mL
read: 850,mL
